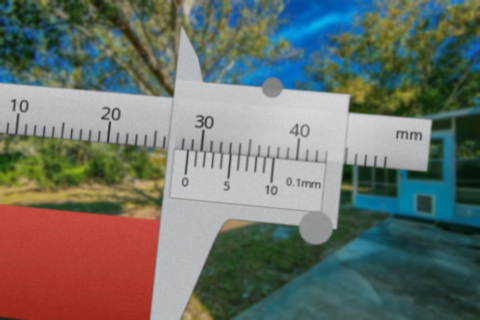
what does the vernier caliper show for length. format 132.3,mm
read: 28.6,mm
